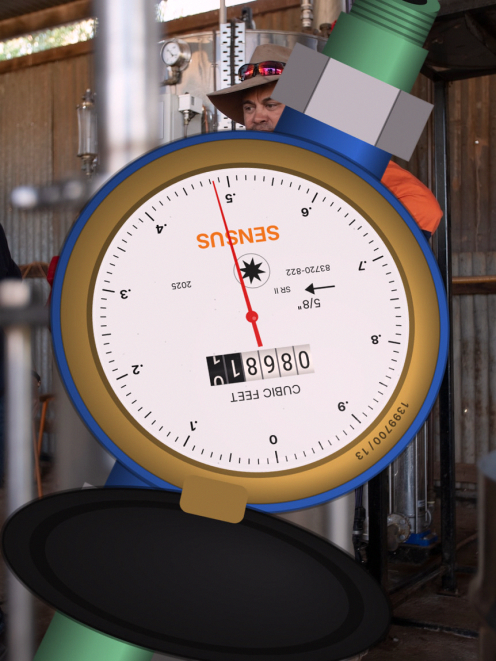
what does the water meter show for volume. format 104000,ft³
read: 86810.48,ft³
